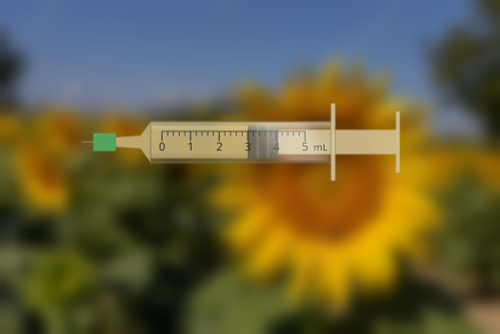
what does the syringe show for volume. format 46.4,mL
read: 3,mL
